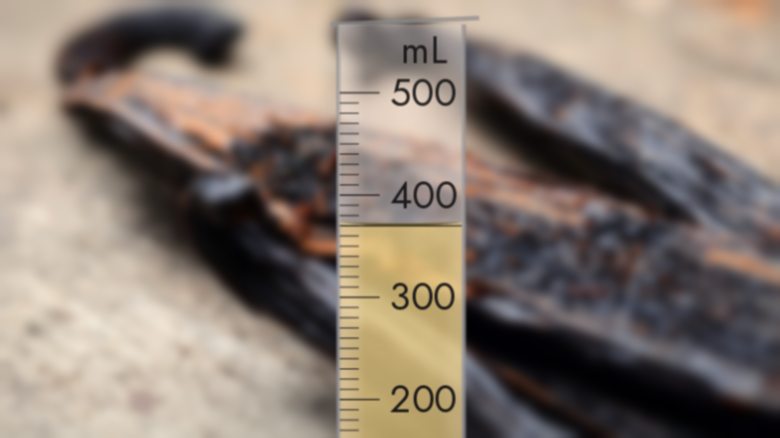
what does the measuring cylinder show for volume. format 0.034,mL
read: 370,mL
